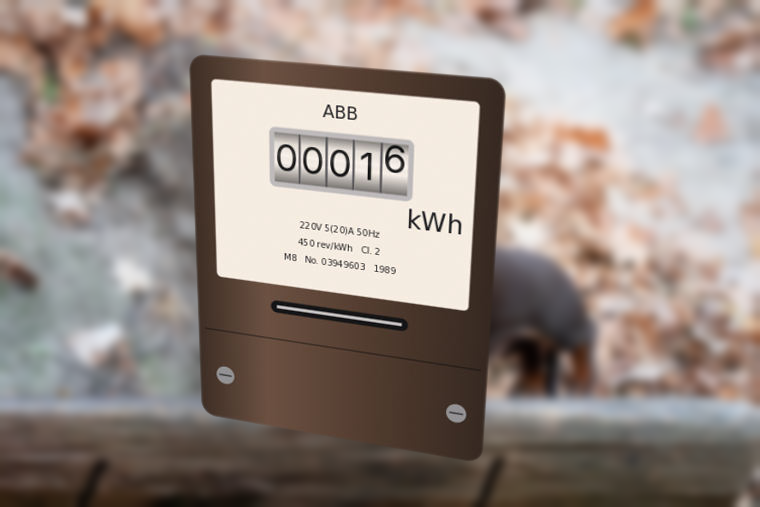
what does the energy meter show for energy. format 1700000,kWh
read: 16,kWh
